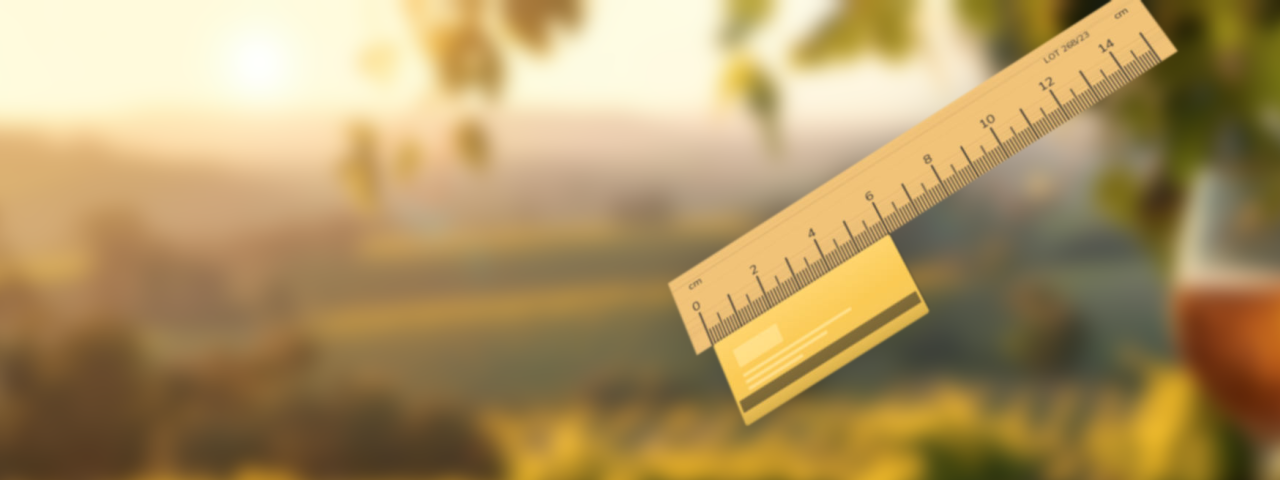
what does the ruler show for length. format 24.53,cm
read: 6,cm
